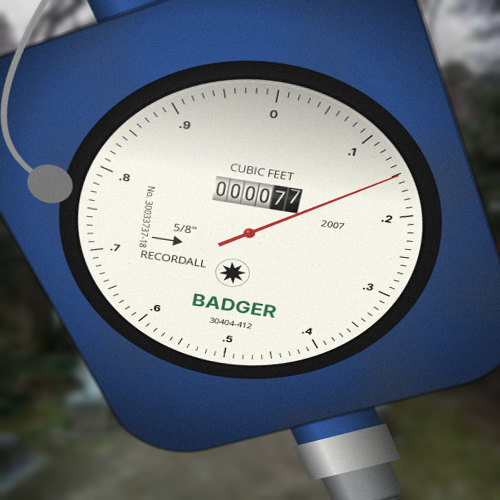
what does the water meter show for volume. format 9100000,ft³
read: 77.15,ft³
